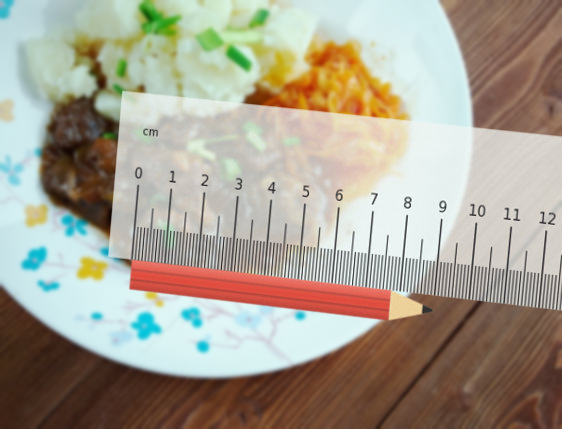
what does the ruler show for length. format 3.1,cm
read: 9,cm
